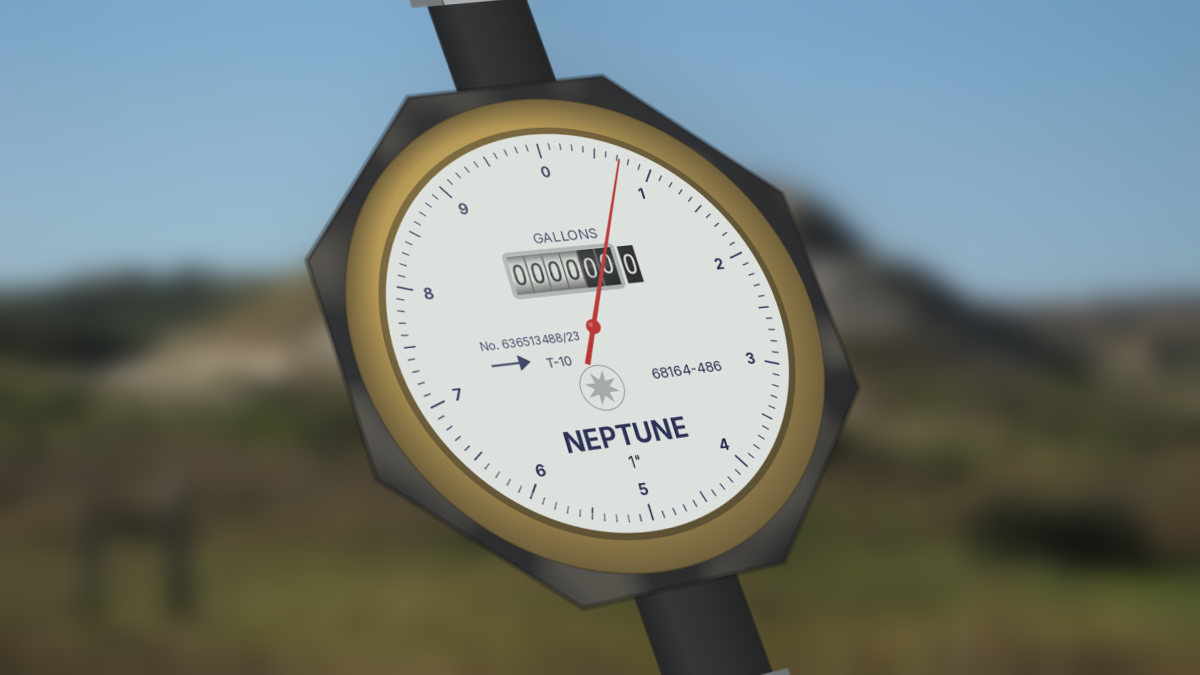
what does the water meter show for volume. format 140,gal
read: 0.7,gal
